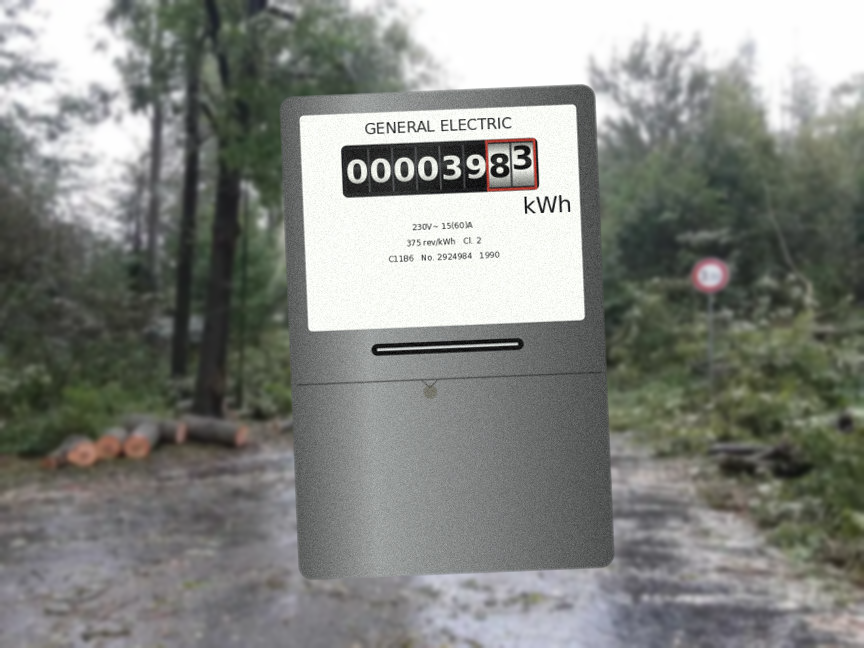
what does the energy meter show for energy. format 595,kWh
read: 39.83,kWh
